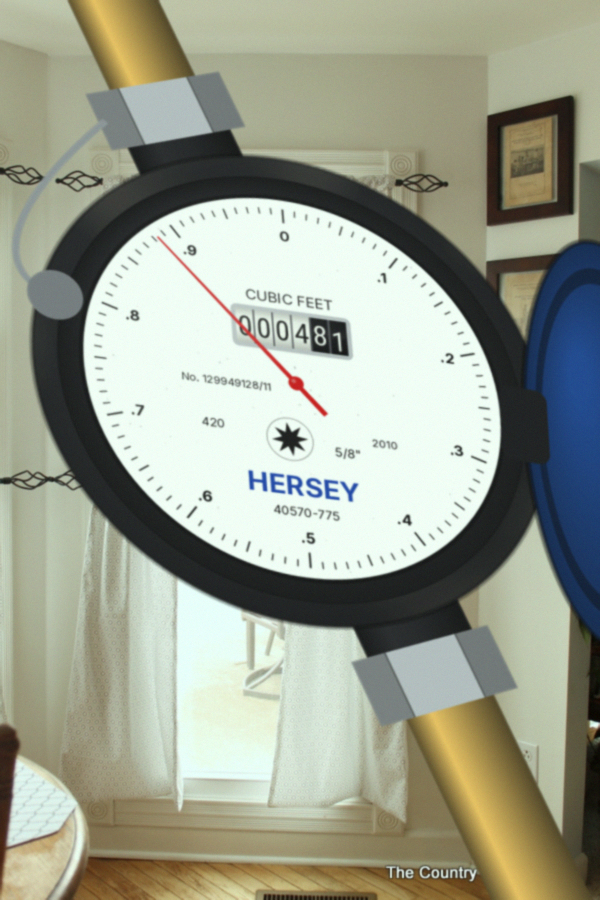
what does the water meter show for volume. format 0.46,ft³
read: 480.88,ft³
